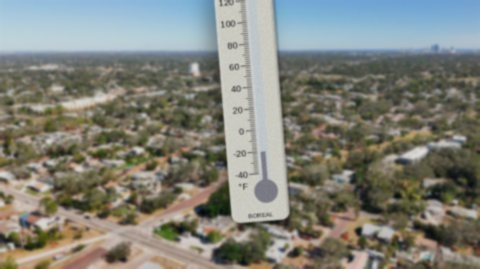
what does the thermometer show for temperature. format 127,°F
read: -20,°F
